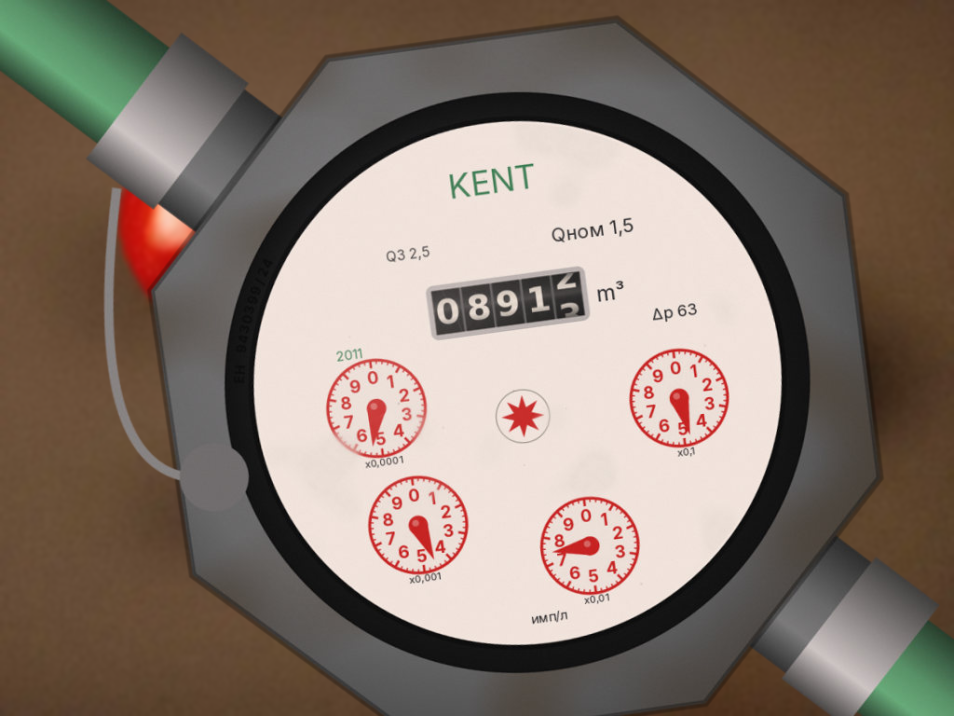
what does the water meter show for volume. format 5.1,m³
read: 8912.4745,m³
